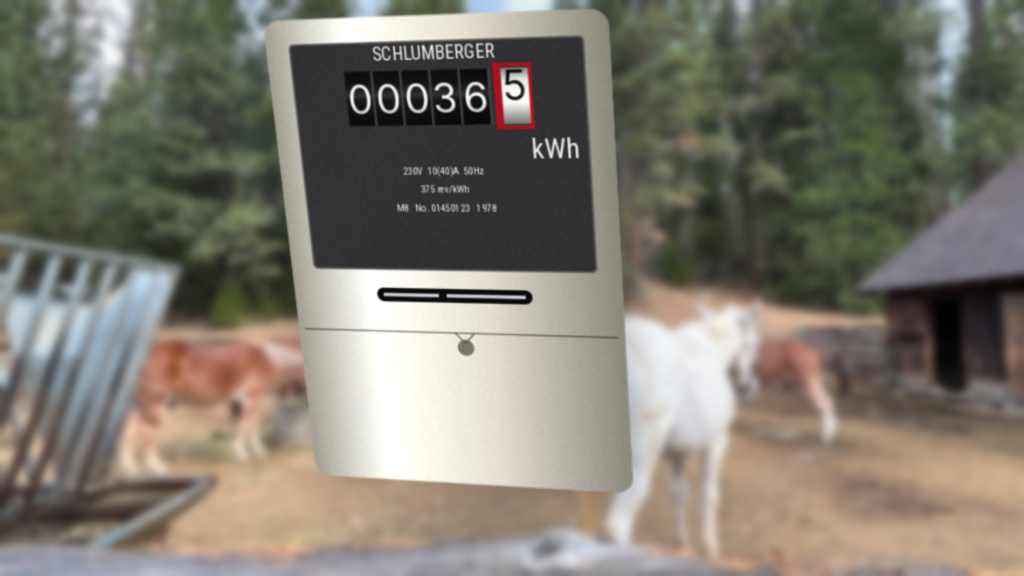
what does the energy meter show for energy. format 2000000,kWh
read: 36.5,kWh
